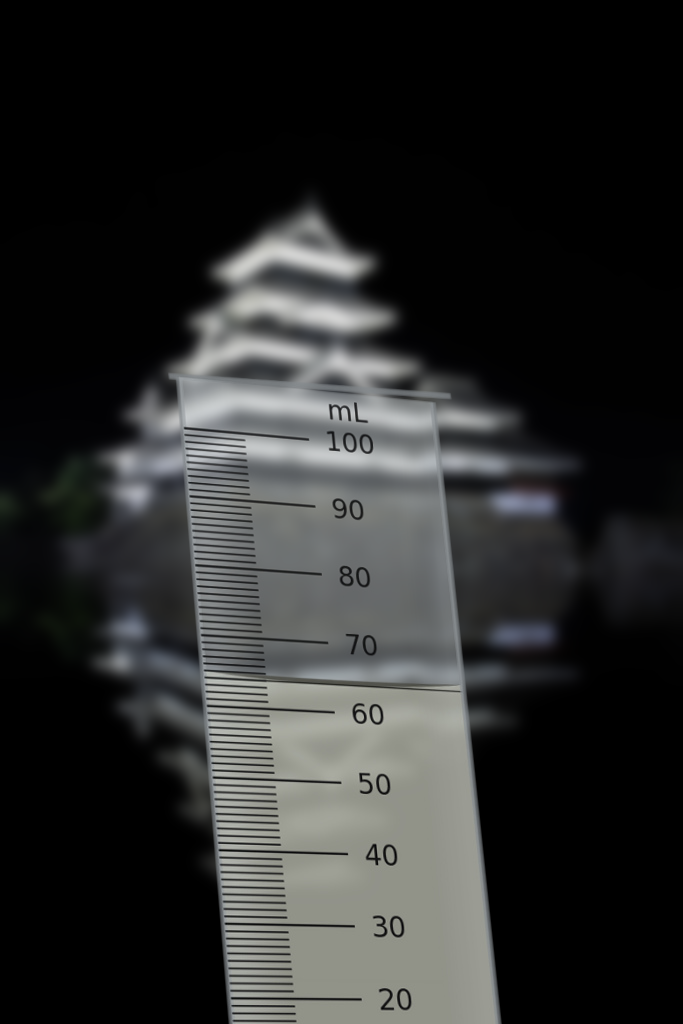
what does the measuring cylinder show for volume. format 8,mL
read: 64,mL
